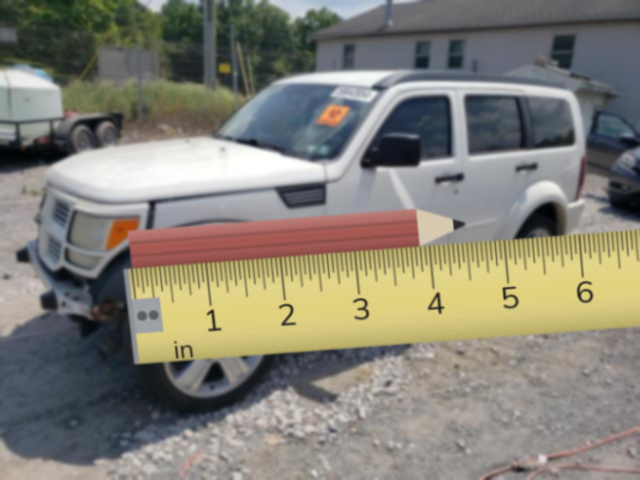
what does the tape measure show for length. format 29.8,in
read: 4.5,in
